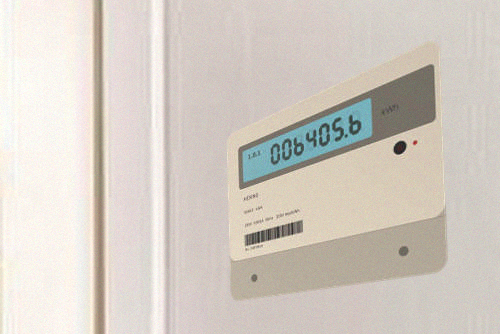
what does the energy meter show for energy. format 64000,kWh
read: 6405.6,kWh
